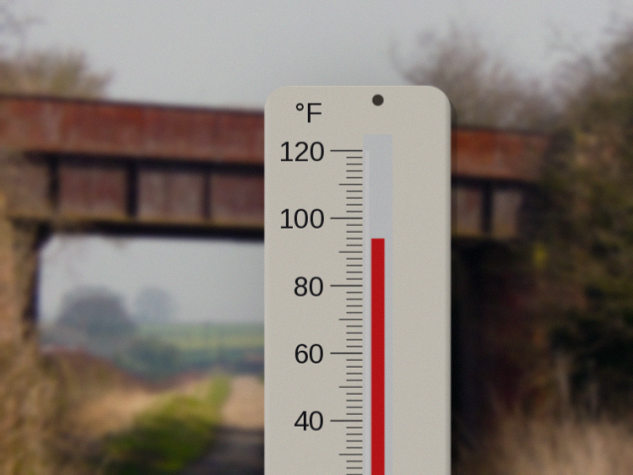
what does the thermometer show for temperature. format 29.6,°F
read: 94,°F
